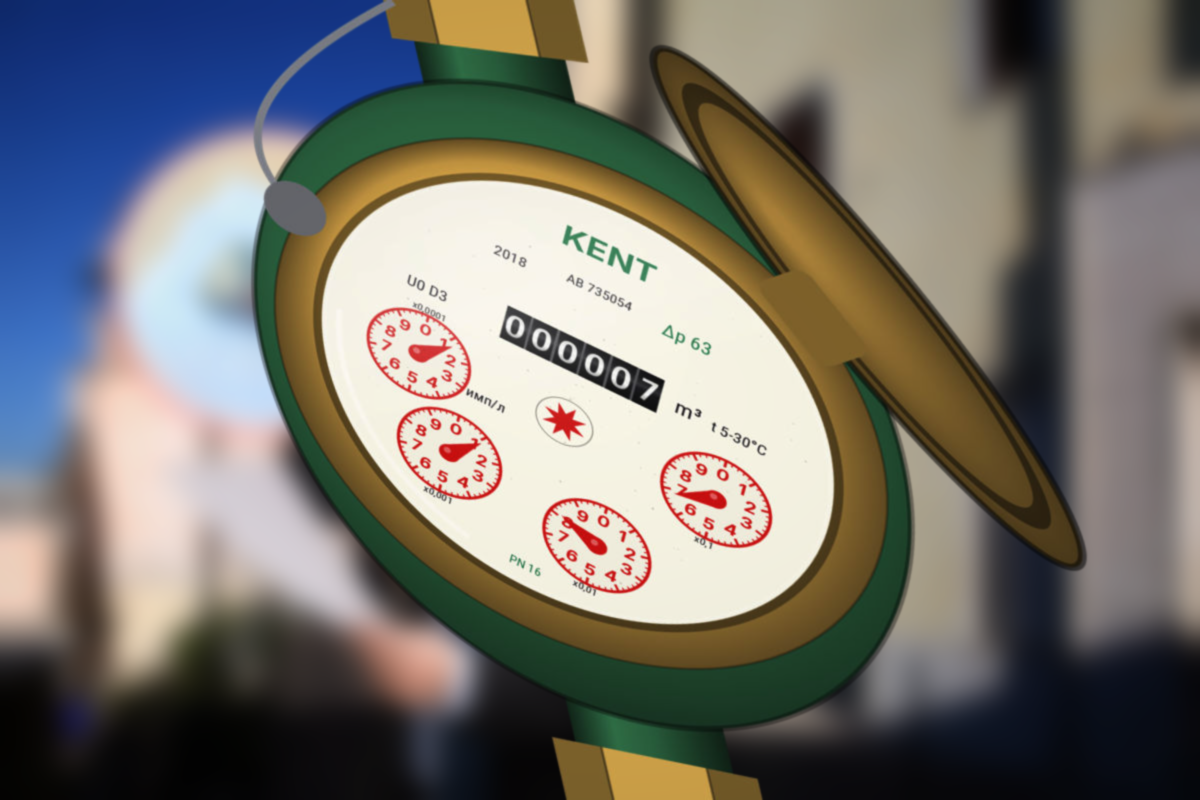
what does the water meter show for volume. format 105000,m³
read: 7.6811,m³
